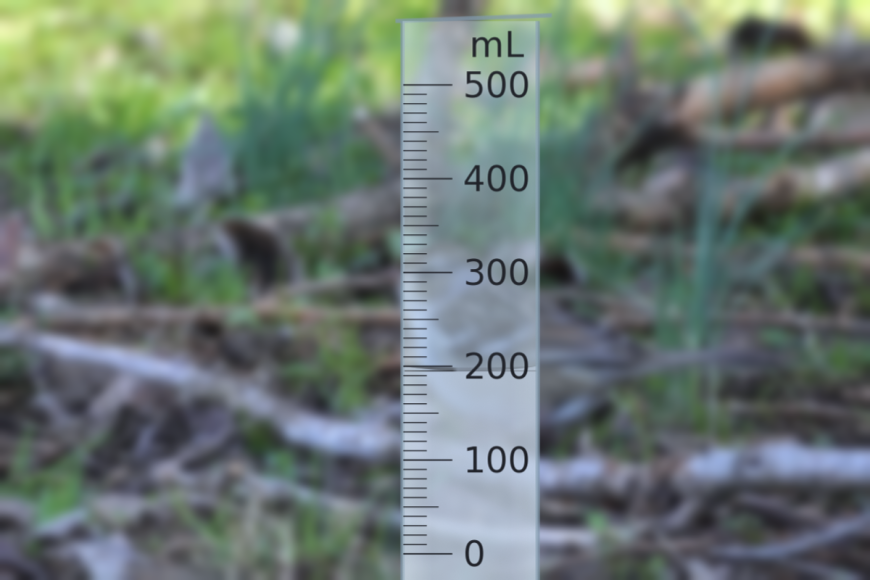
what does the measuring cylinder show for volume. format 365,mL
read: 195,mL
